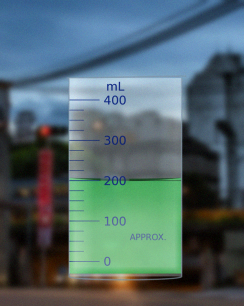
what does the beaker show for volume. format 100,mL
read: 200,mL
